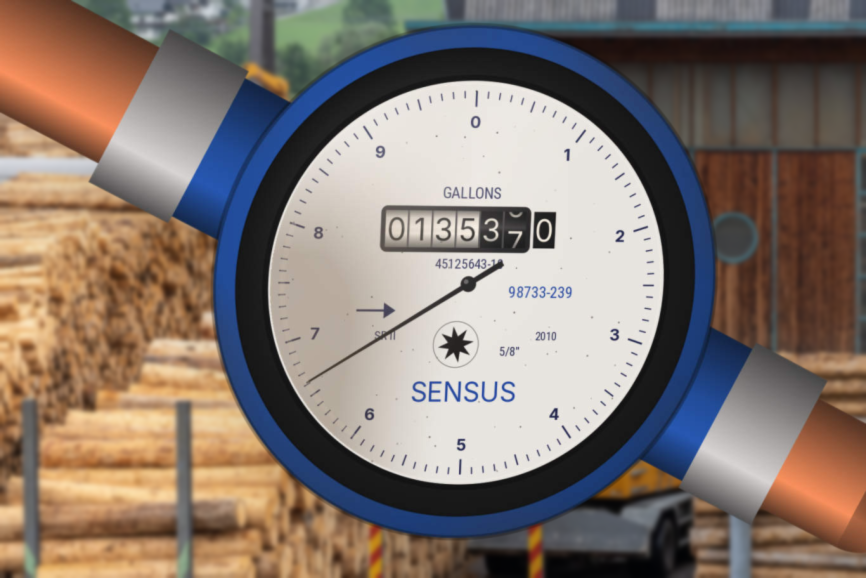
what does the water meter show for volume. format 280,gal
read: 135366.6,gal
